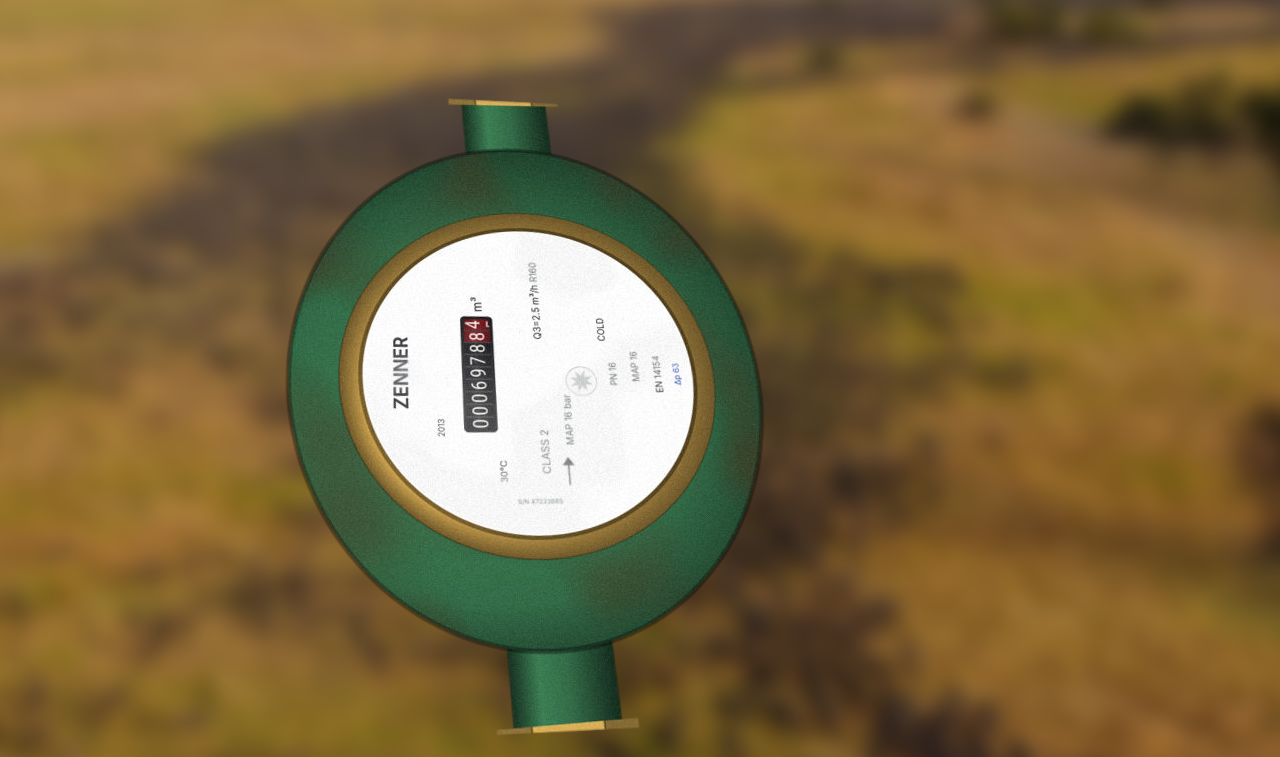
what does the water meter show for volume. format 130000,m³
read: 6978.84,m³
